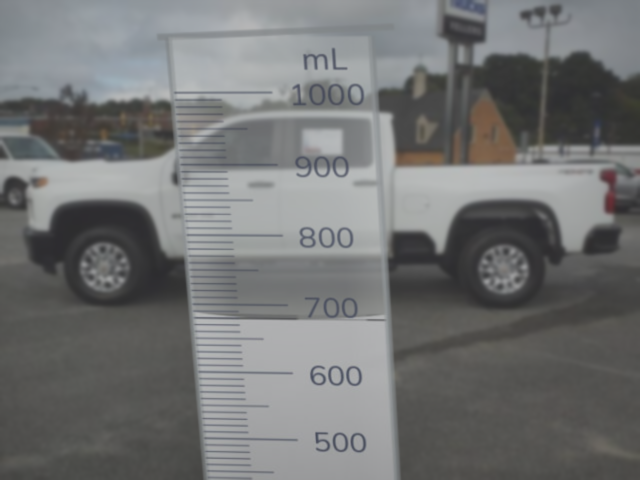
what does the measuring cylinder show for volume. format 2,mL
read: 680,mL
